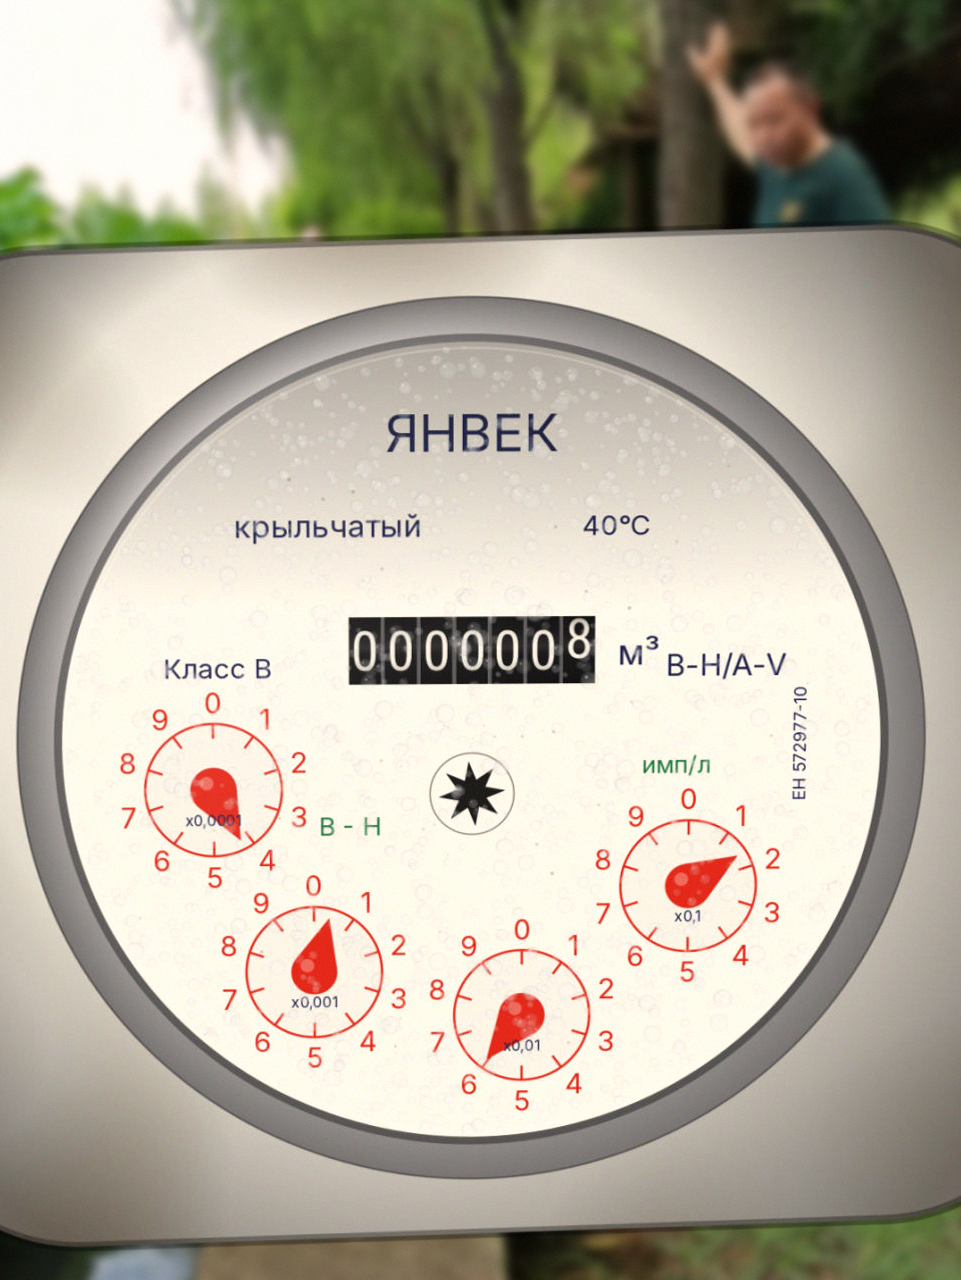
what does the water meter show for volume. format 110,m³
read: 8.1604,m³
